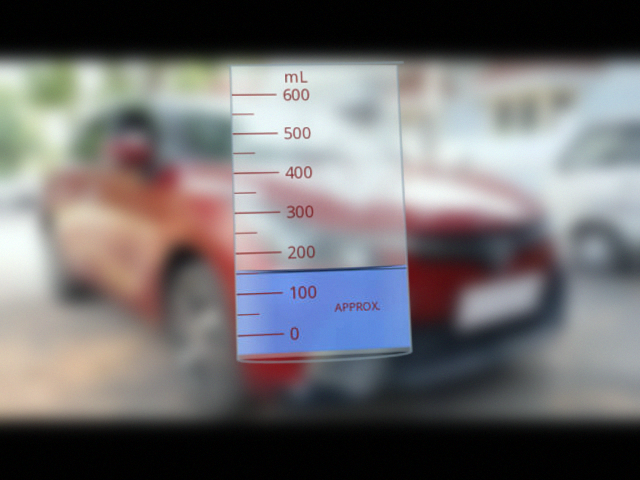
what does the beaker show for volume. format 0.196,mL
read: 150,mL
